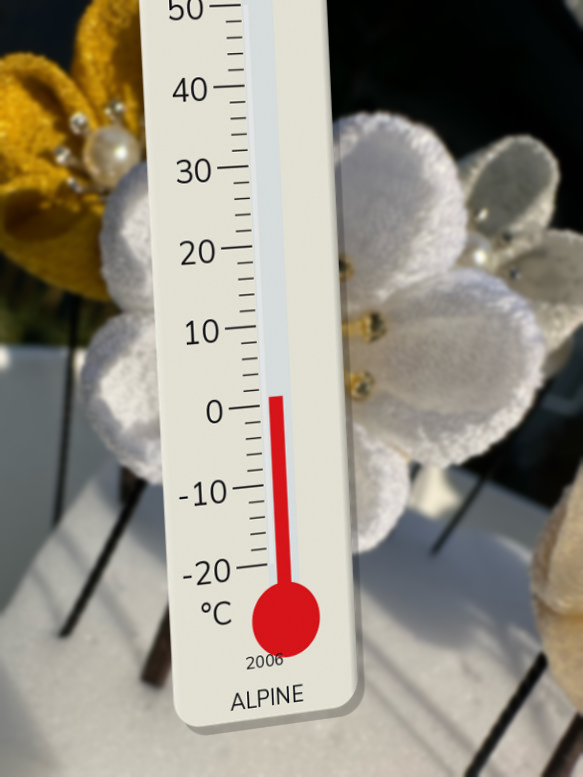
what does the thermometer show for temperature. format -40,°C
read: 1,°C
